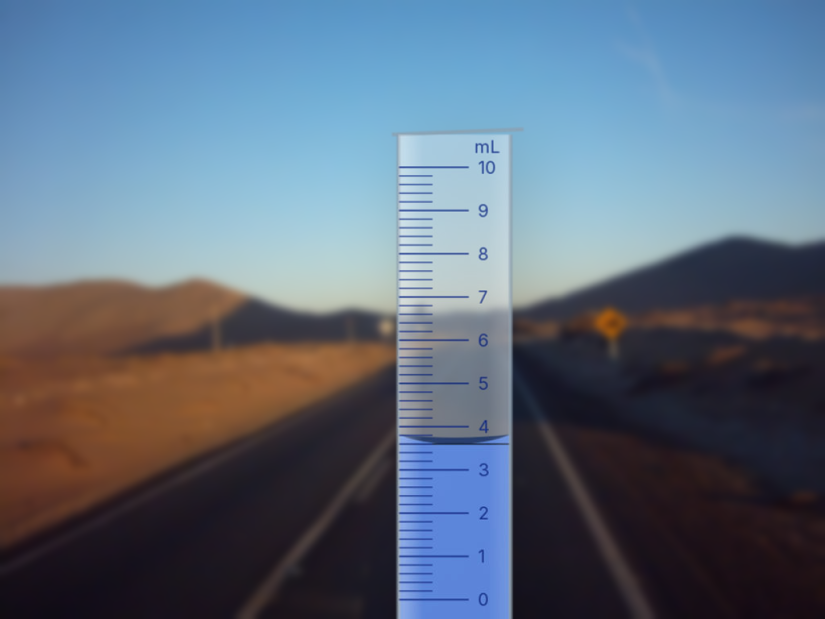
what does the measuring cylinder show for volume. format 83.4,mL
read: 3.6,mL
